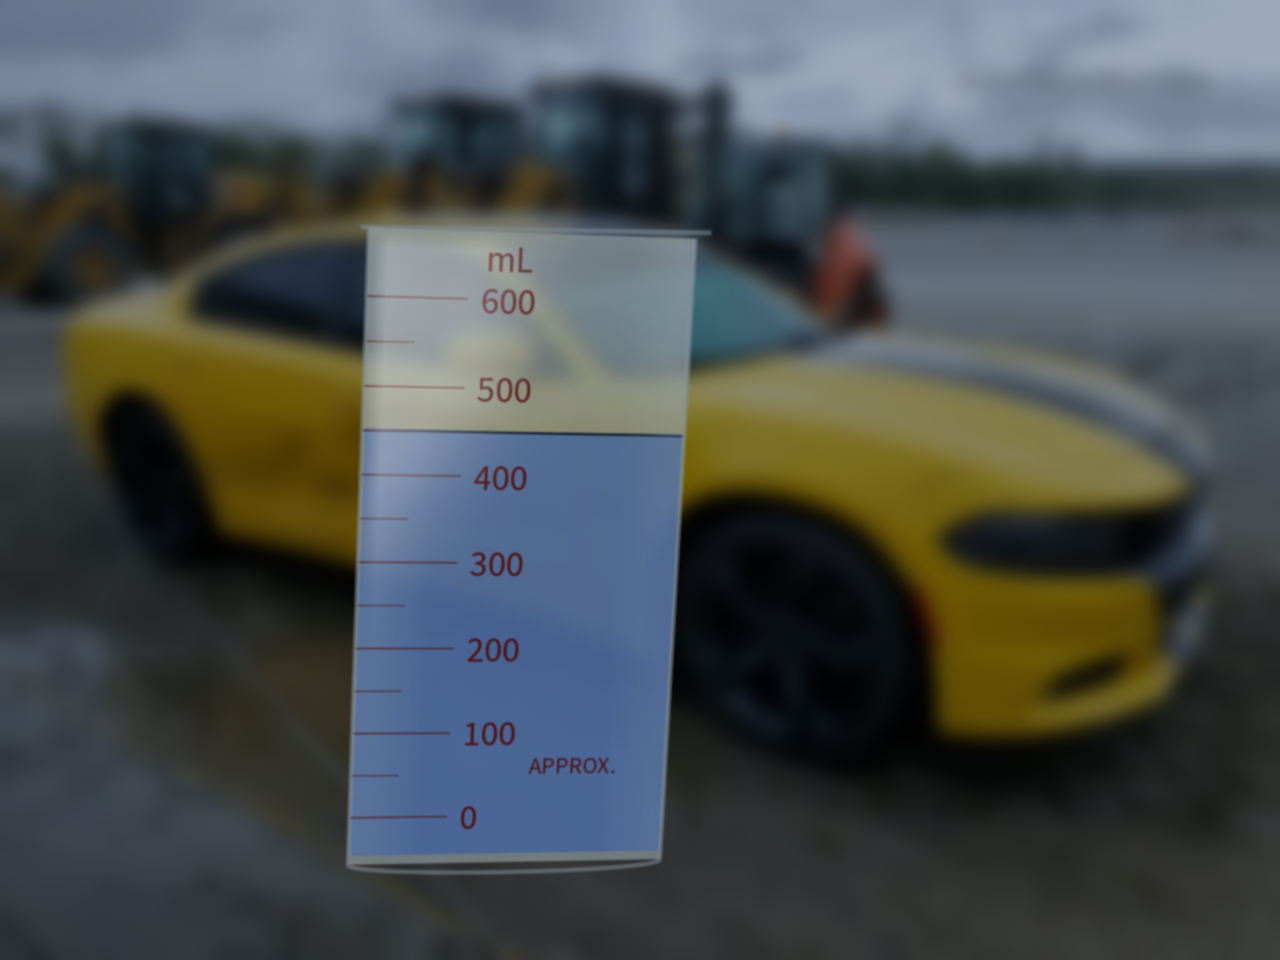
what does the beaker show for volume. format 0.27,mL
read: 450,mL
